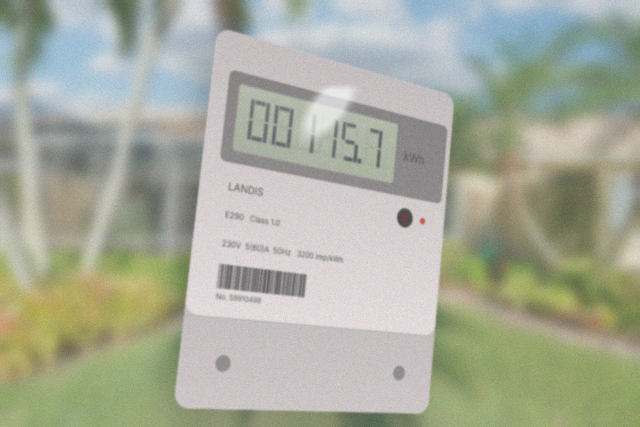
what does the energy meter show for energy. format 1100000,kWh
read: 115.7,kWh
